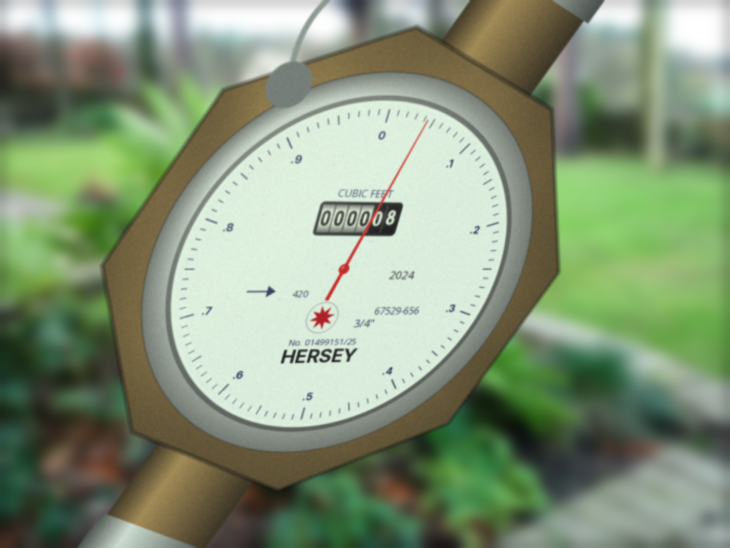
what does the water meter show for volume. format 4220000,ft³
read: 8.04,ft³
